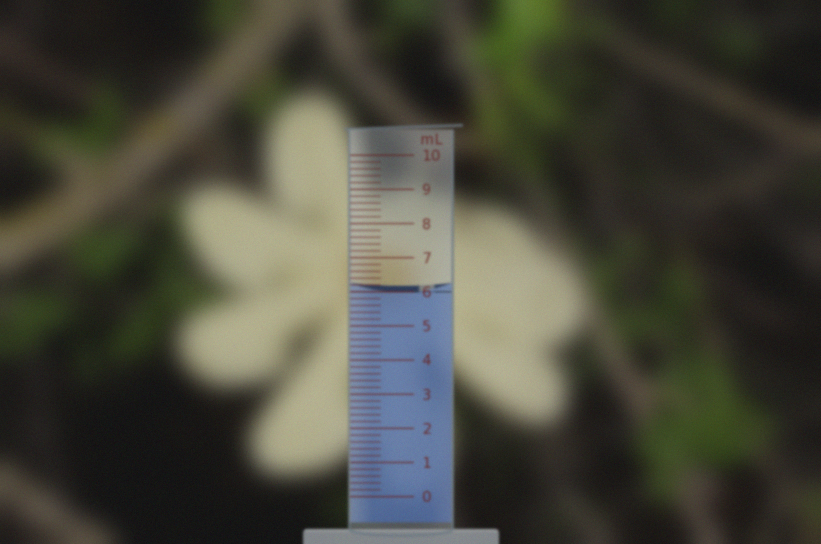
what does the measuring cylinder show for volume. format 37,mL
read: 6,mL
